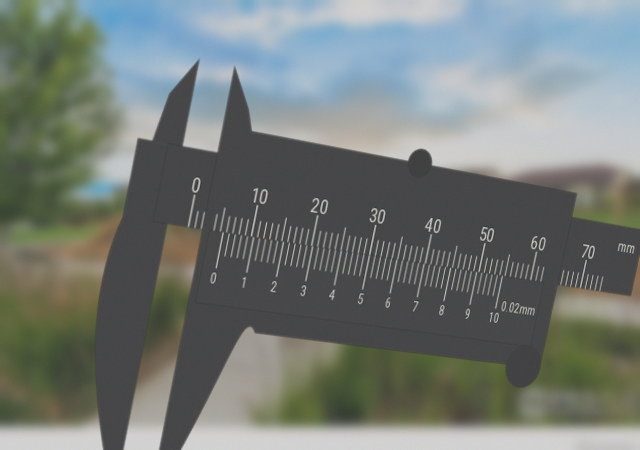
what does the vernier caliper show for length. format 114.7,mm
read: 5.5,mm
